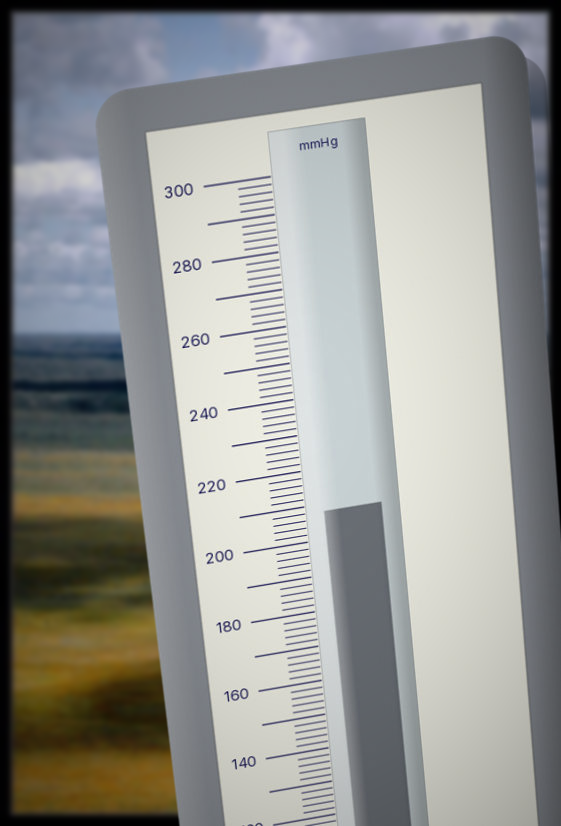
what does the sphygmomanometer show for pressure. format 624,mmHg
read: 208,mmHg
